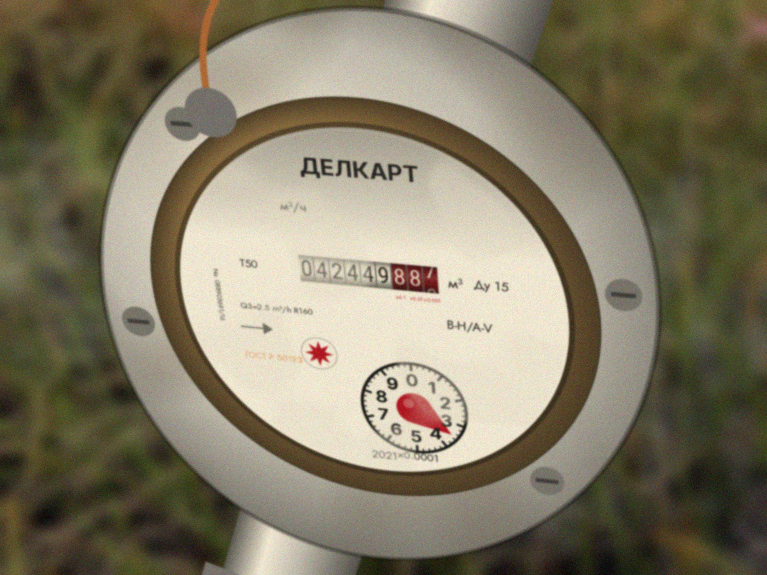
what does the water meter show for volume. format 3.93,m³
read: 42449.8873,m³
